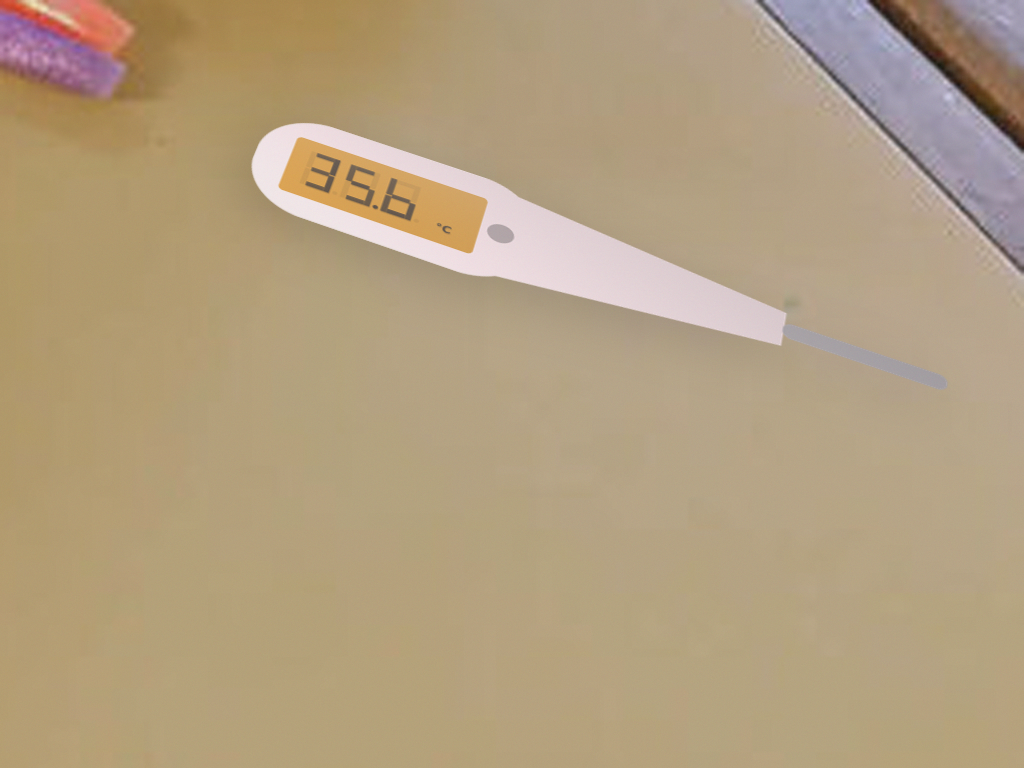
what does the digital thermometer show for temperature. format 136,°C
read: 35.6,°C
